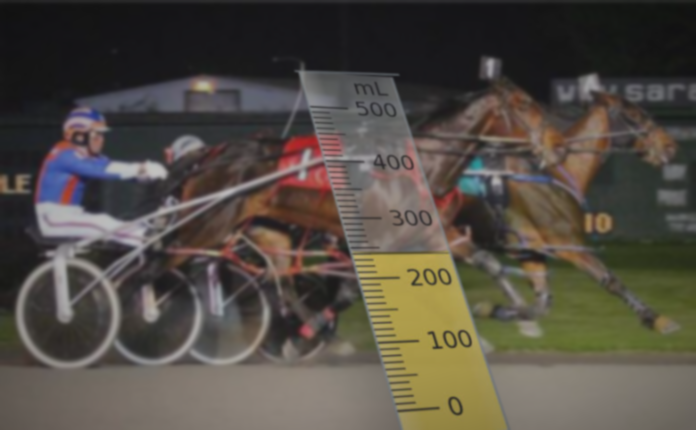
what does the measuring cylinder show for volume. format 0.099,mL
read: 240,mL
